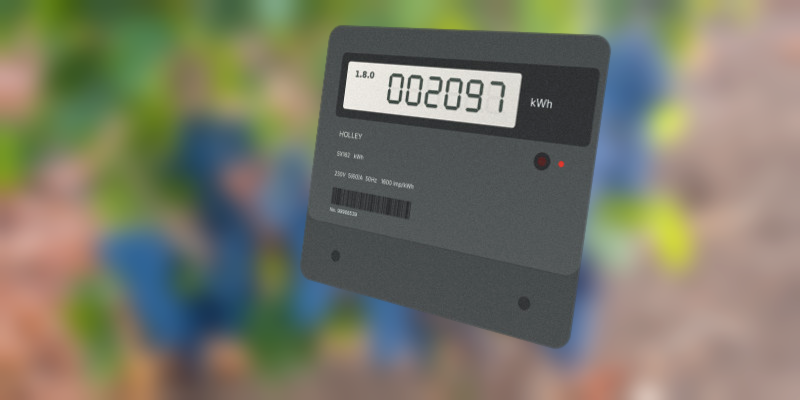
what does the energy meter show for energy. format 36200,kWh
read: 2097,kWh
